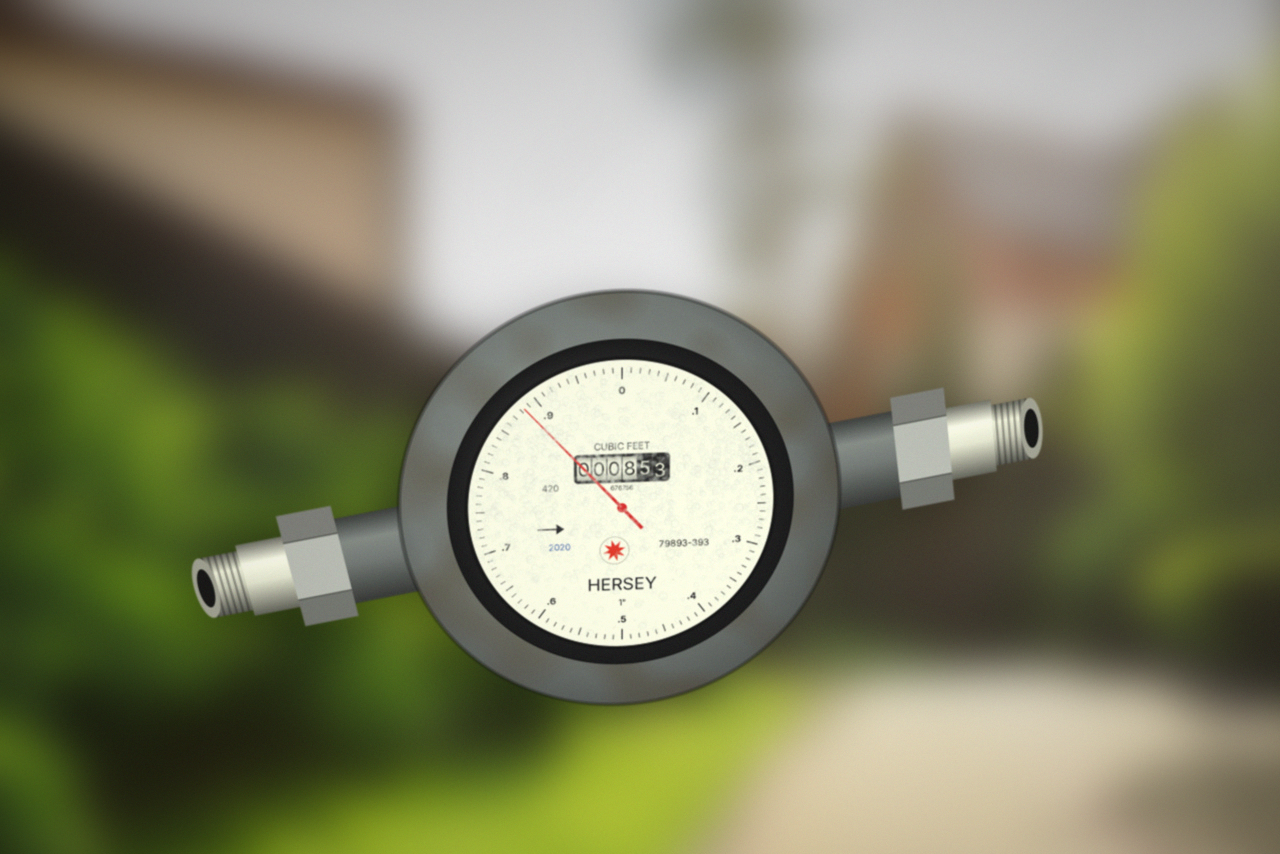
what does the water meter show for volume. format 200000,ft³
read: 852.88,ft³
